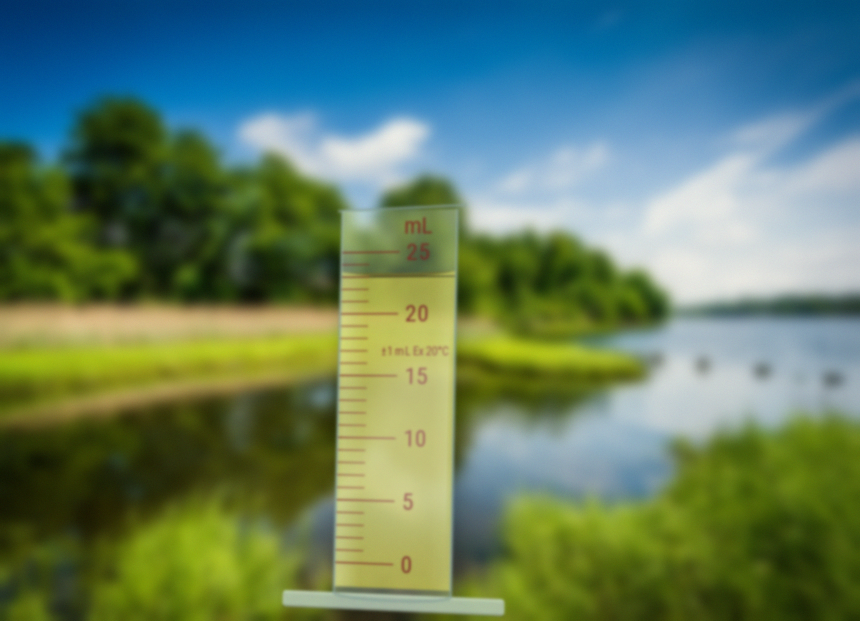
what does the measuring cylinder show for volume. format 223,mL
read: 23,mL
